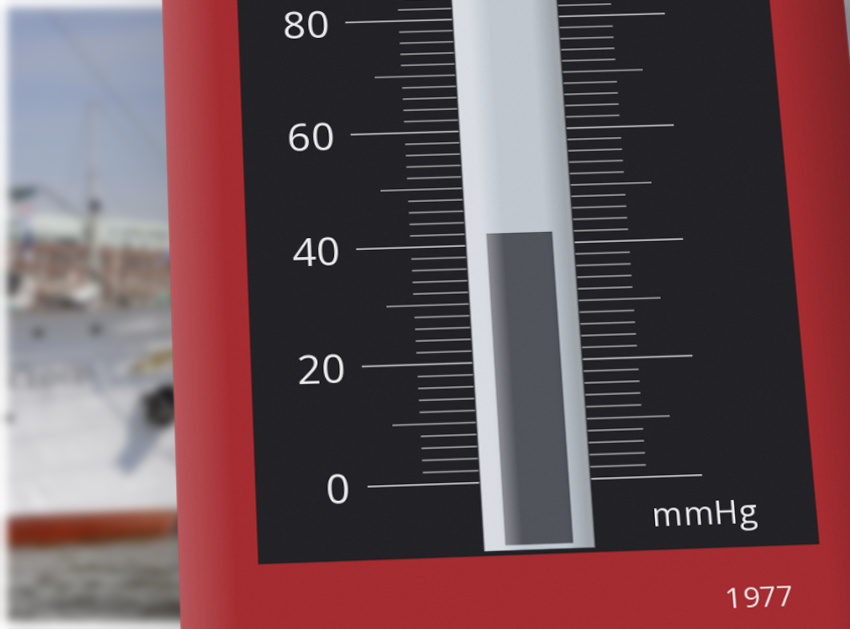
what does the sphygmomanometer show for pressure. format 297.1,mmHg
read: 42,mmHg
